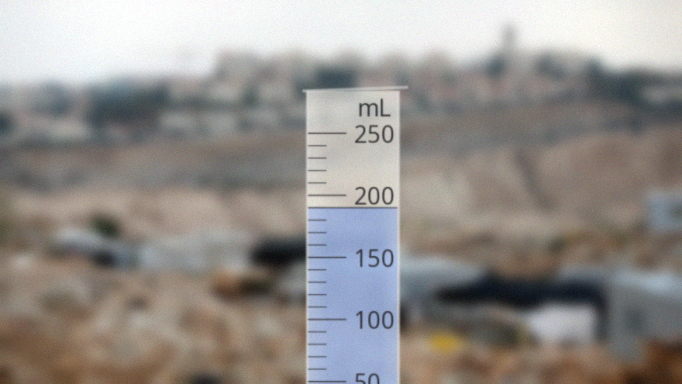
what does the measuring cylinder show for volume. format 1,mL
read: 190,mL
